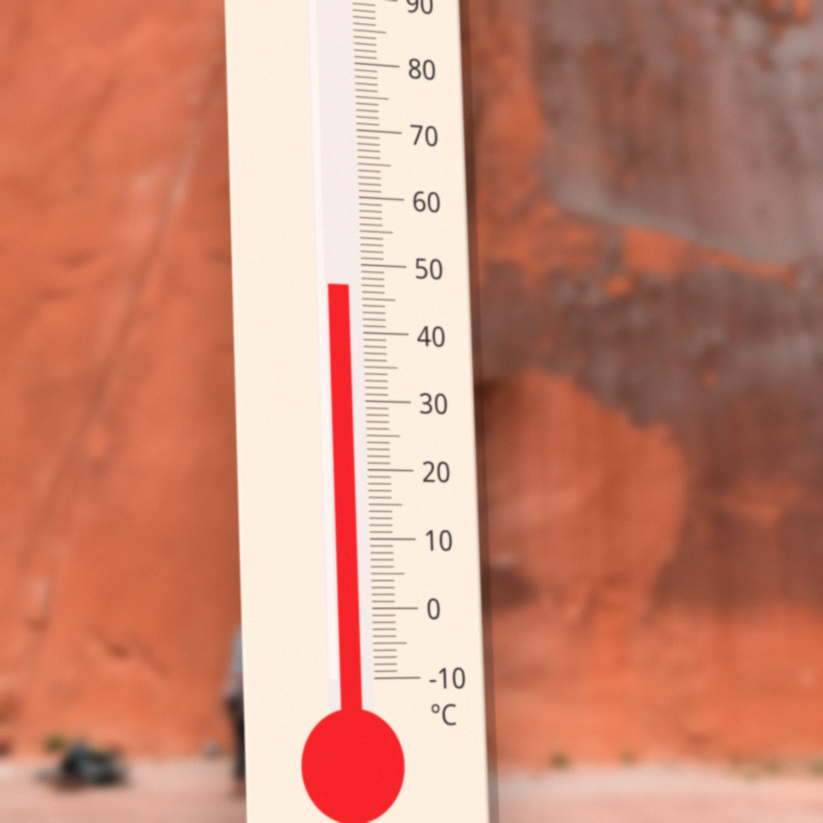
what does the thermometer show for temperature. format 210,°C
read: 47,°C
